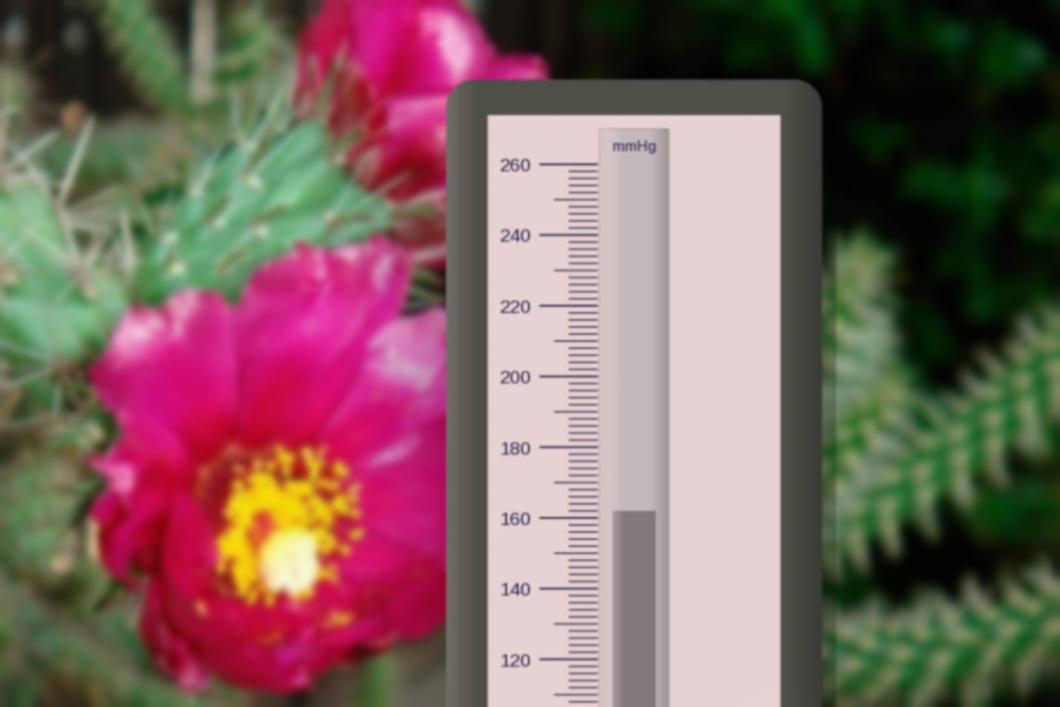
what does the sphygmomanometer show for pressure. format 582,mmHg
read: 162,mmHg
